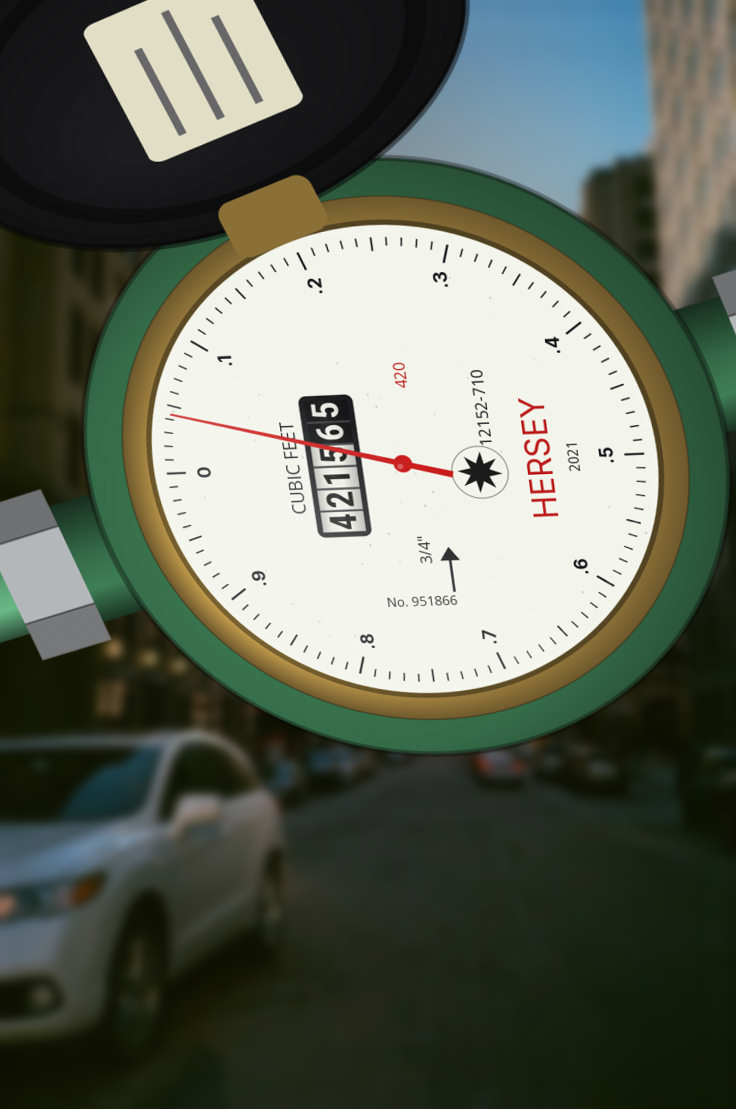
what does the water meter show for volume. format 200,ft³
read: 421565.04,ft³
